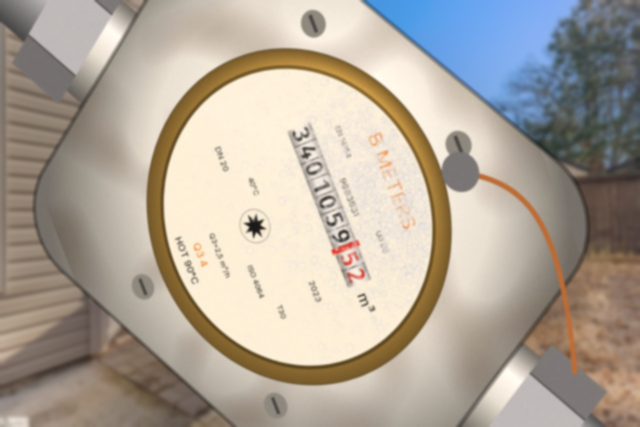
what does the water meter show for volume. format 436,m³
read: 3401059.52,m³
